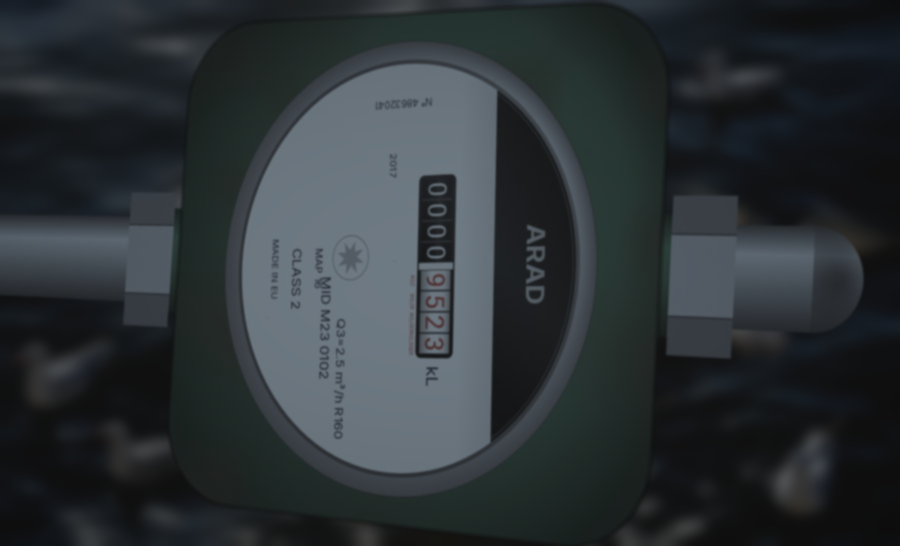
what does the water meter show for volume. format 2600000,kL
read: 0.9523,kL
